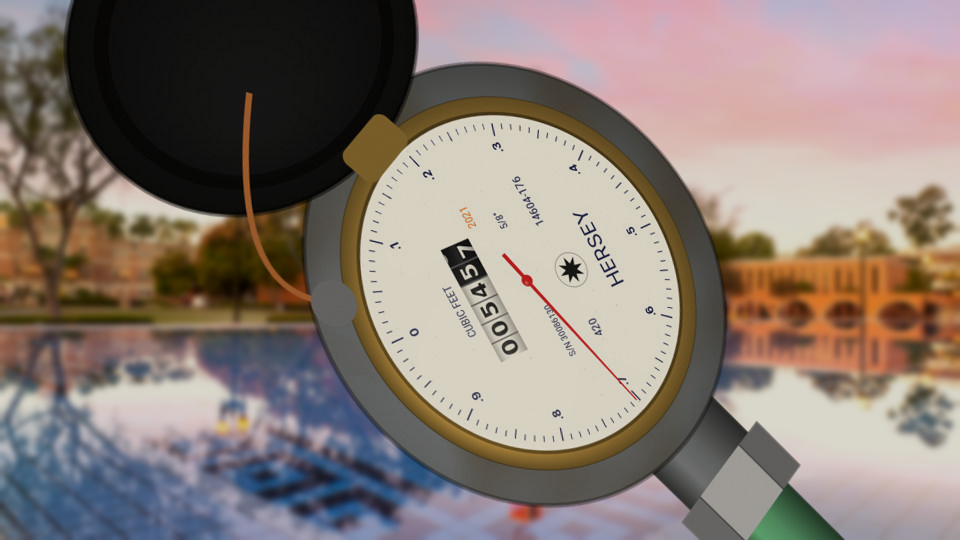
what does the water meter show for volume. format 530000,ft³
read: 5456.70,ft³
